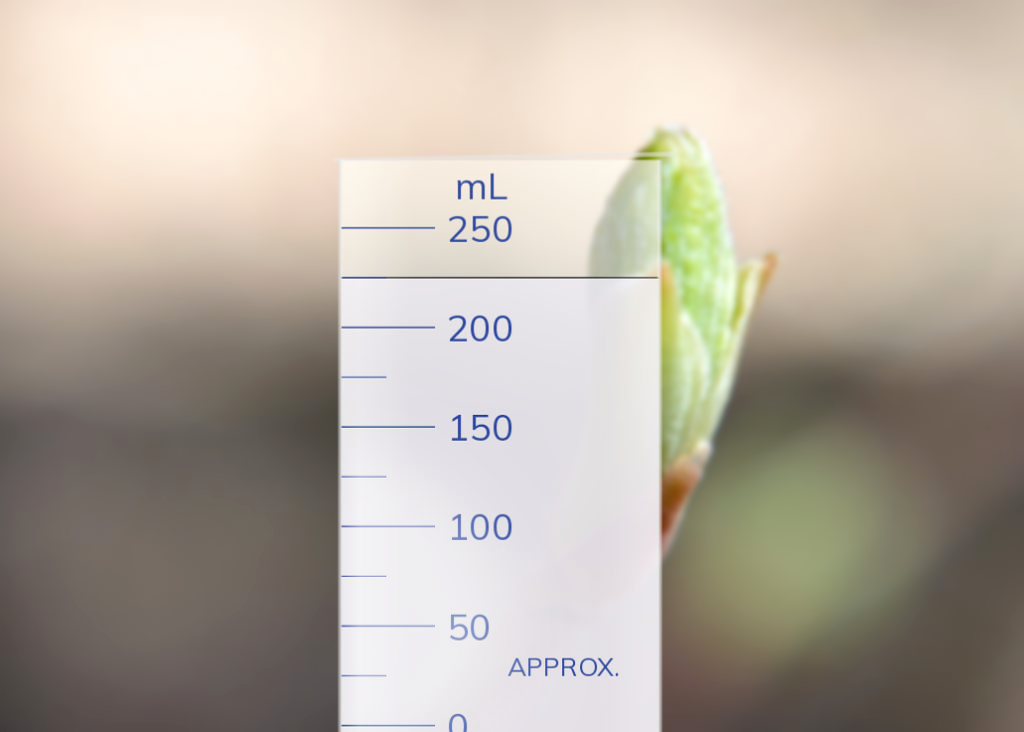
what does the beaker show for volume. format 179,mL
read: 225,mL
